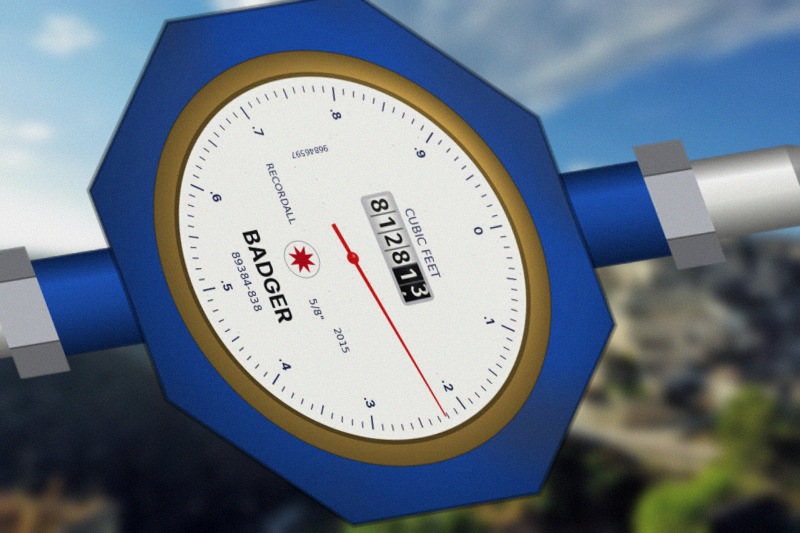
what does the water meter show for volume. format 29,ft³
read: 812813.22,ft³
